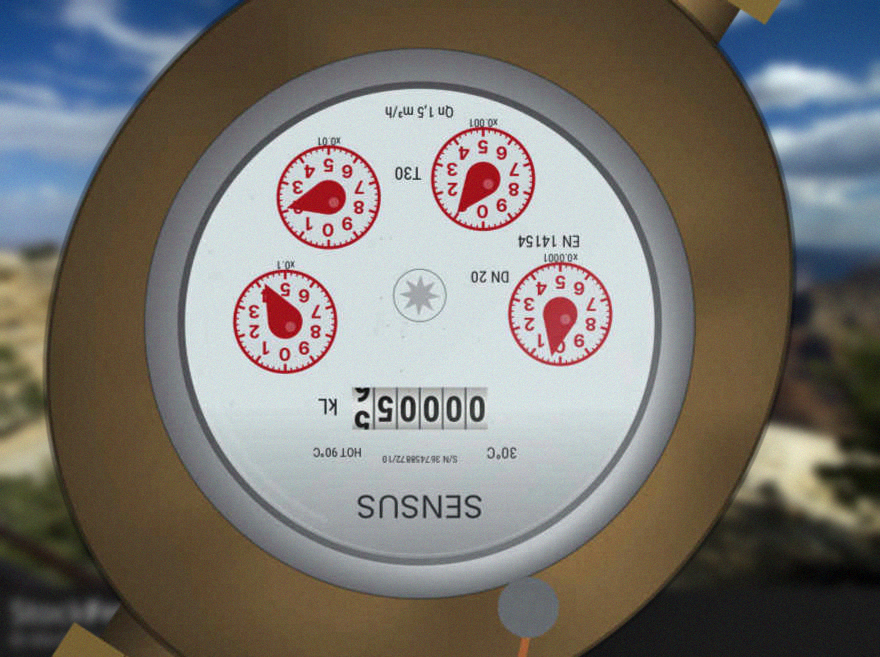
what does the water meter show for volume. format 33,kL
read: 55.4210,kL
